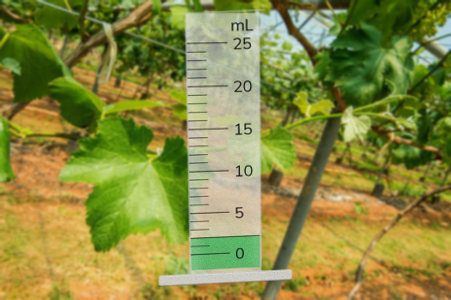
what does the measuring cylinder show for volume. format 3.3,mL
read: 2,mL
